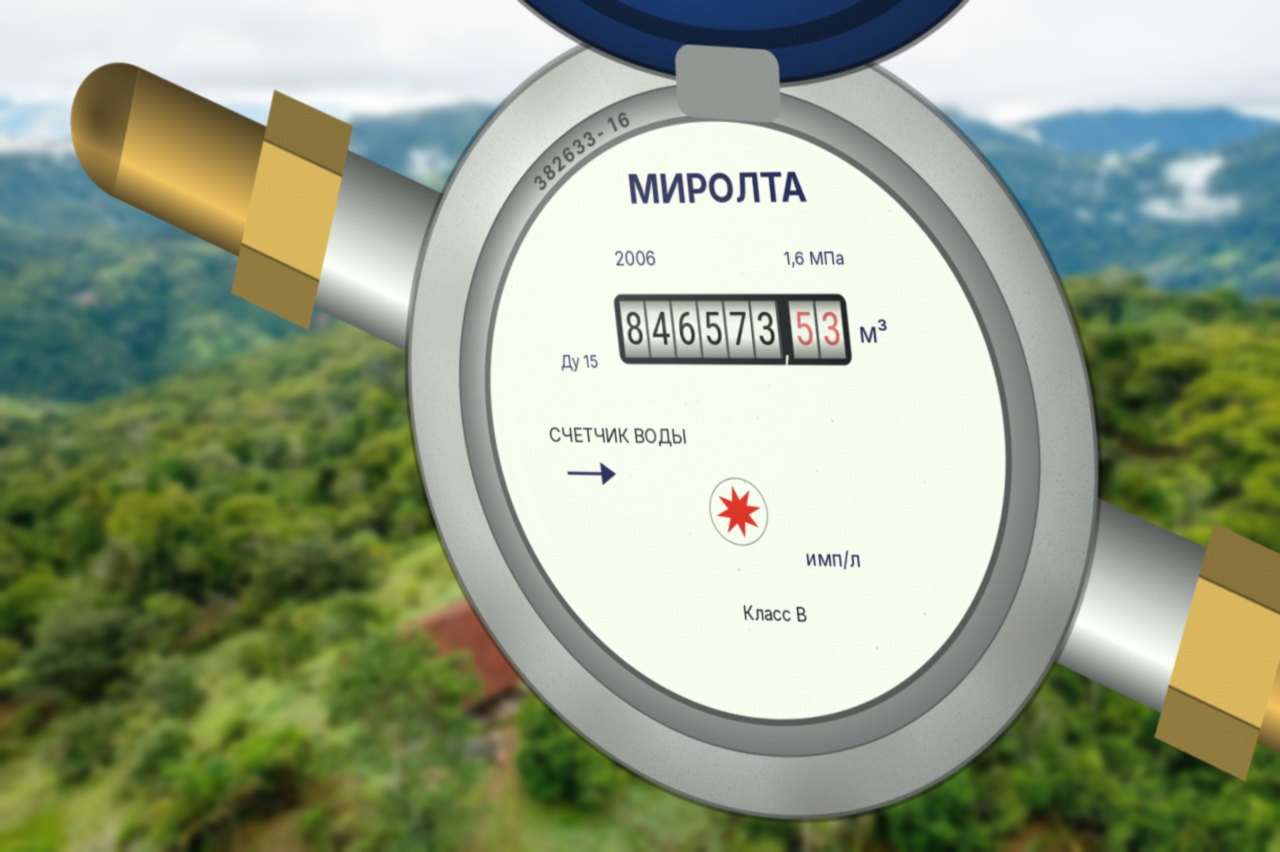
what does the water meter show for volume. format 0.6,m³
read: 846573.53,m³
